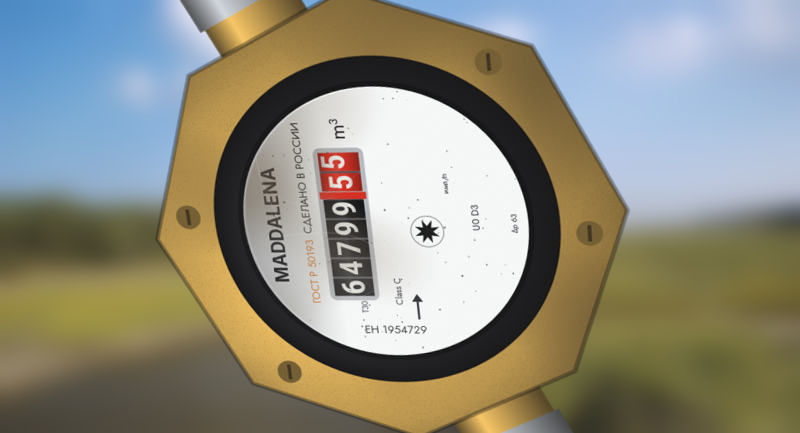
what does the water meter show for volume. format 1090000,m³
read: 64799.55,m³
